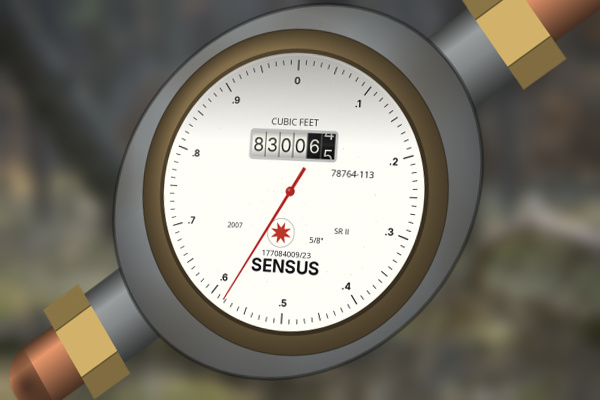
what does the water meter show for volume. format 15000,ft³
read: 830064.58,ft³
